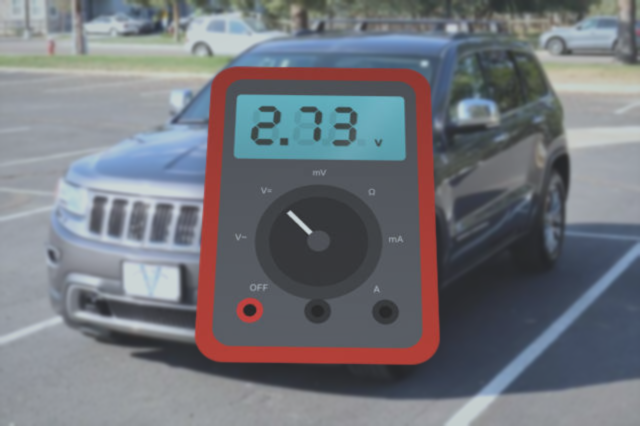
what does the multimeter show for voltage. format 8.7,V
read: 2.73,V
